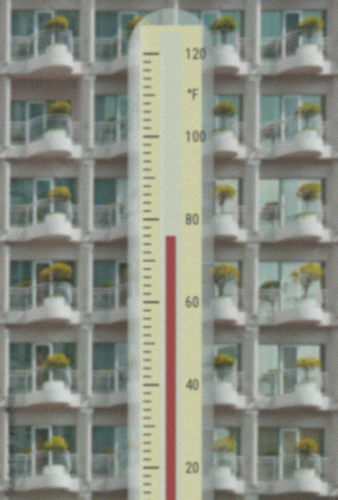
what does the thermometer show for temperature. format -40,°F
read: 76,°F
